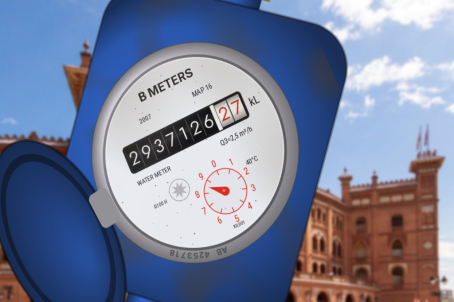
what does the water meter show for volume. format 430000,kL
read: 2937126.278,kL
